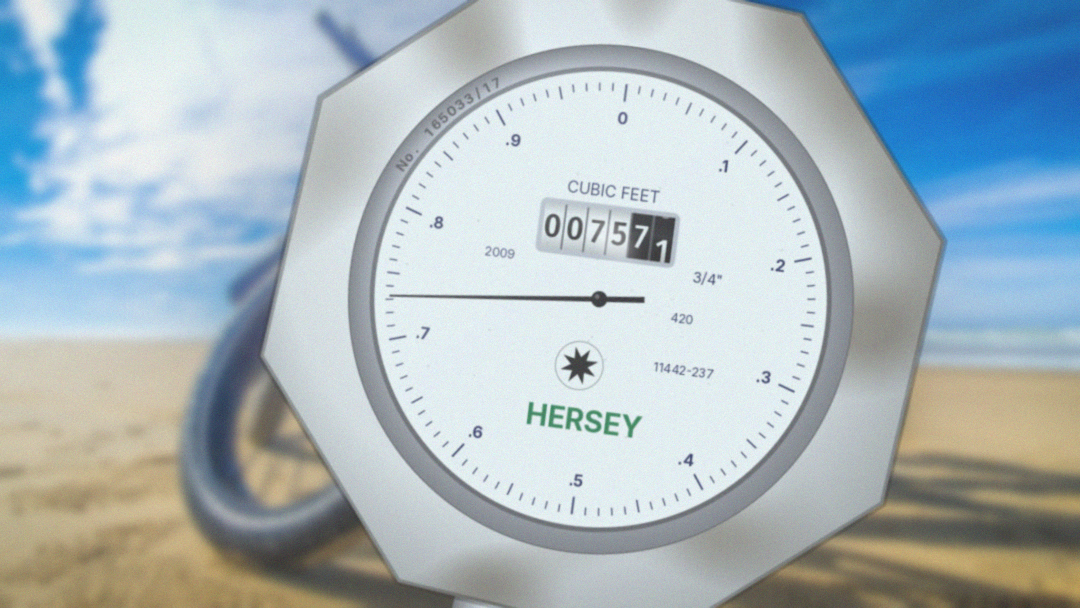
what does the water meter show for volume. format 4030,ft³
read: 7570.73,ft³
